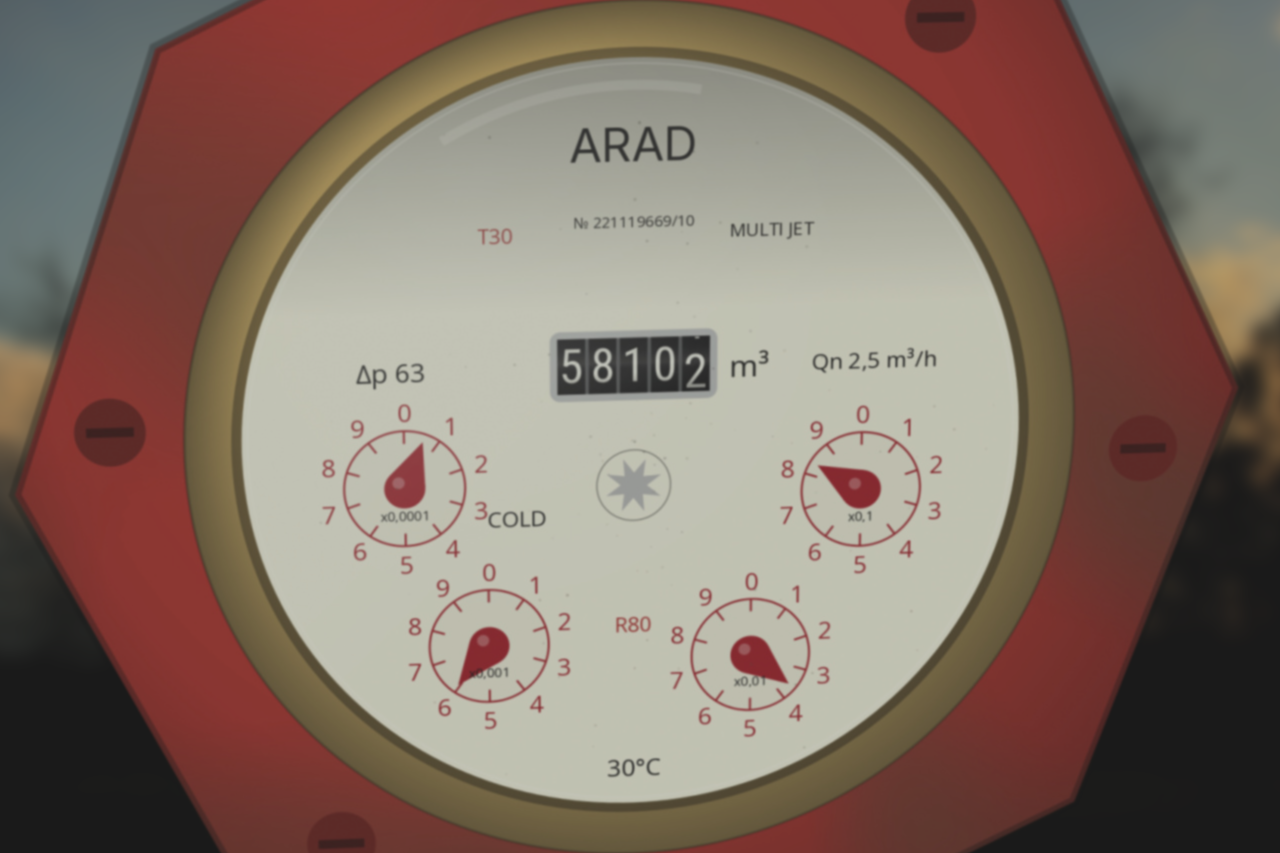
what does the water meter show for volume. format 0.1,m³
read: 58101.8360,m³
